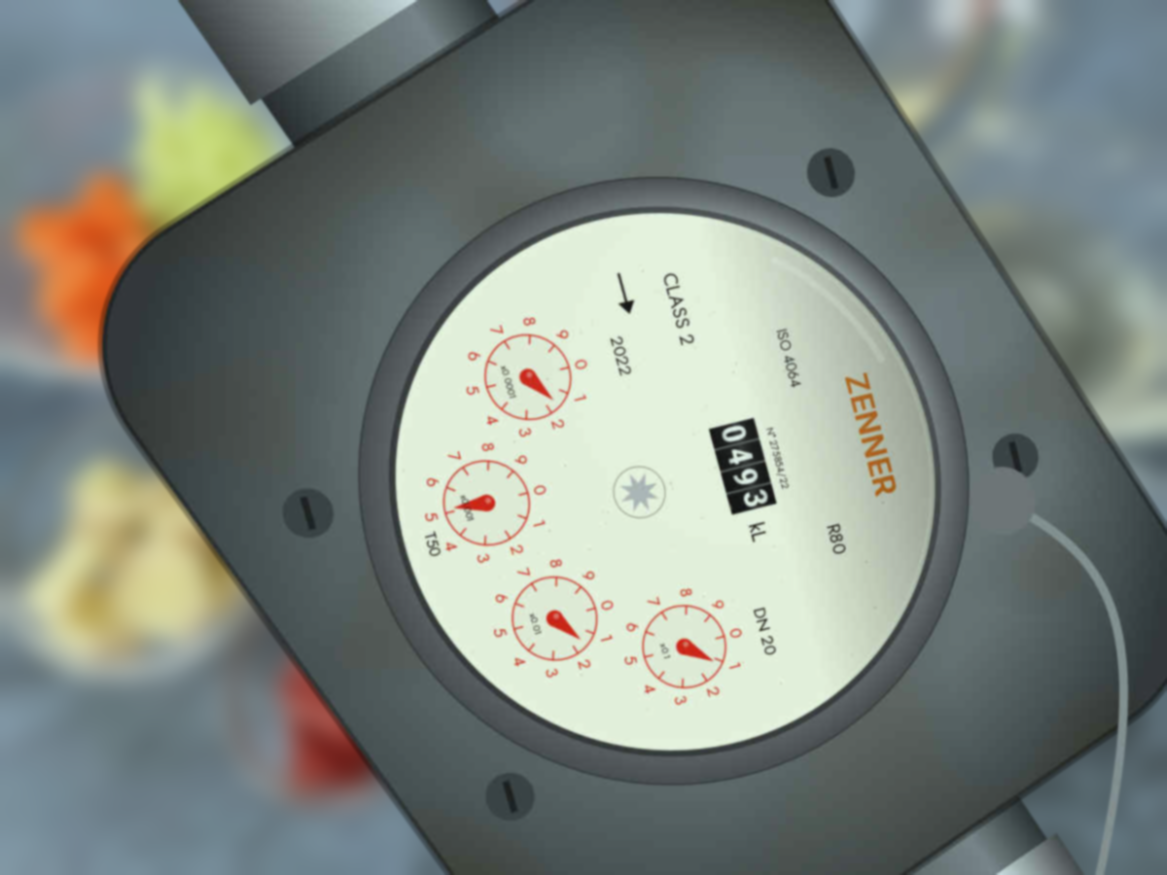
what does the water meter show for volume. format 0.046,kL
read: 493.1151,kL
